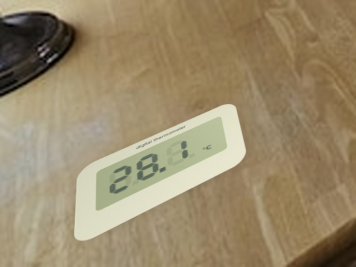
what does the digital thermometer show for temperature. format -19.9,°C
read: 28.1,°C
